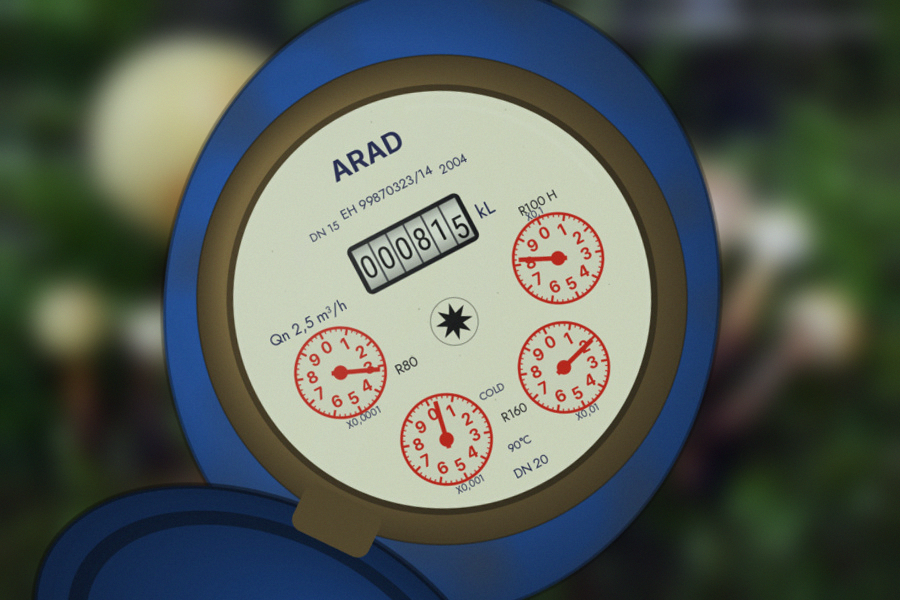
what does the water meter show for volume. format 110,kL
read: 814.8203,kL
